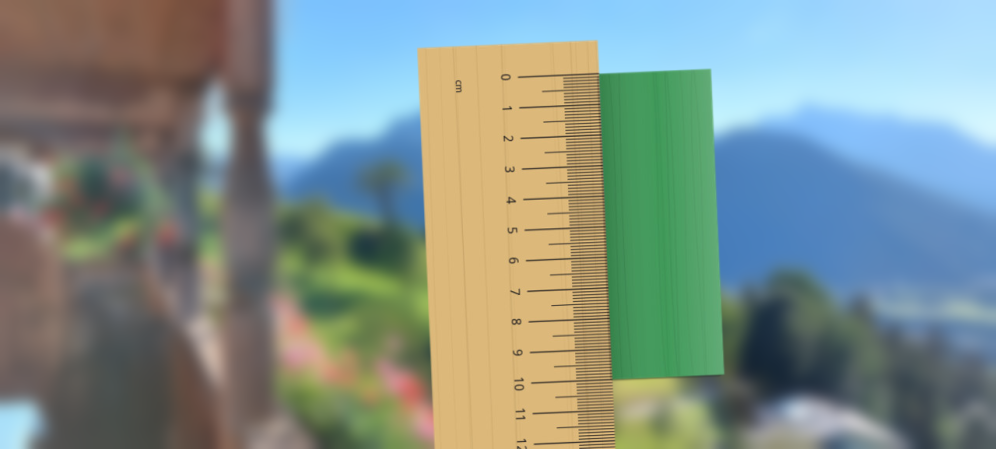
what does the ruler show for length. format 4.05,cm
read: 10,cm
